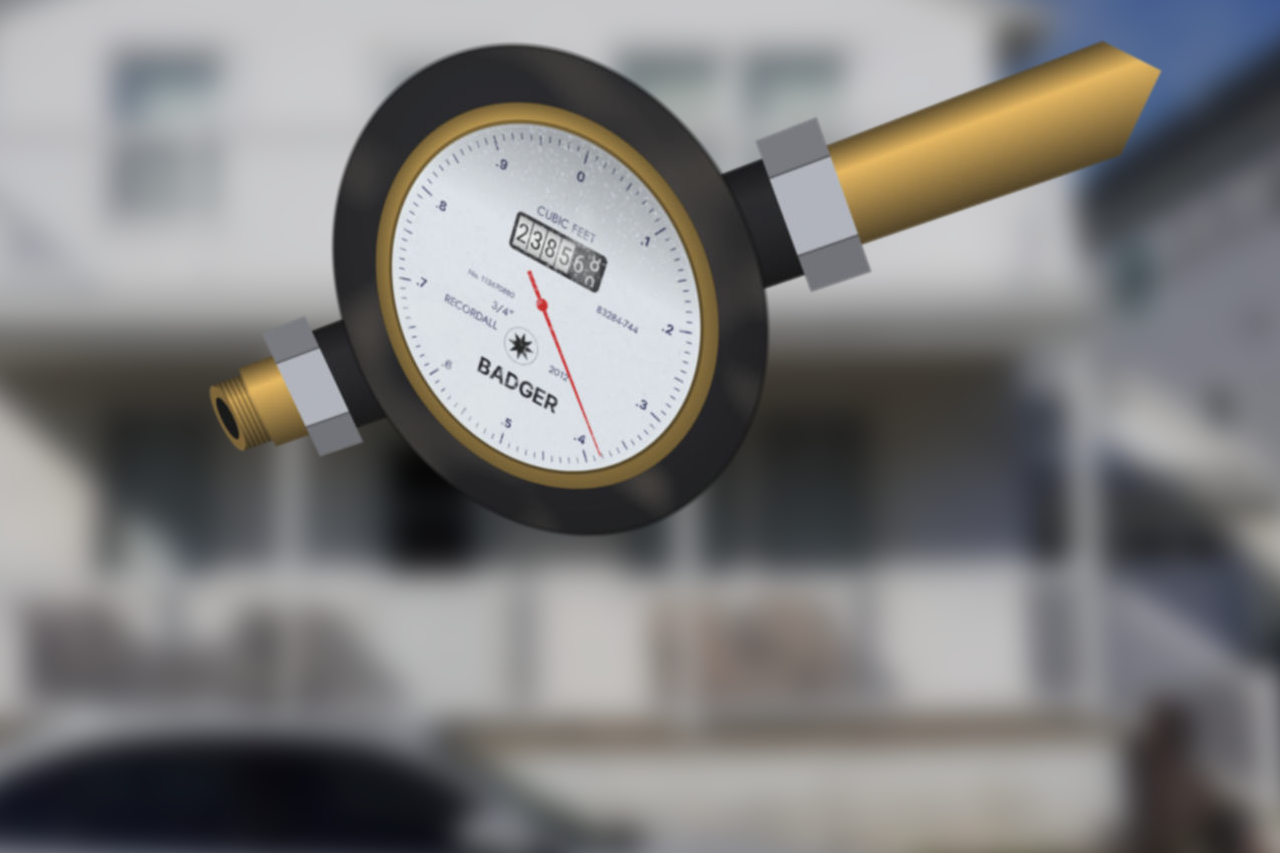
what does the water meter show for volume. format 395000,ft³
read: 238568.38,ft³
